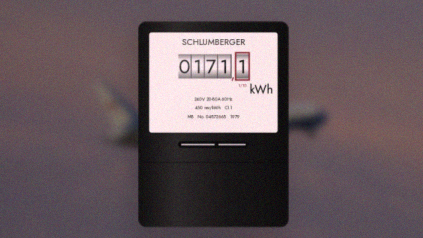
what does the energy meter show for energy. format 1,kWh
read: 171.1,kWh
